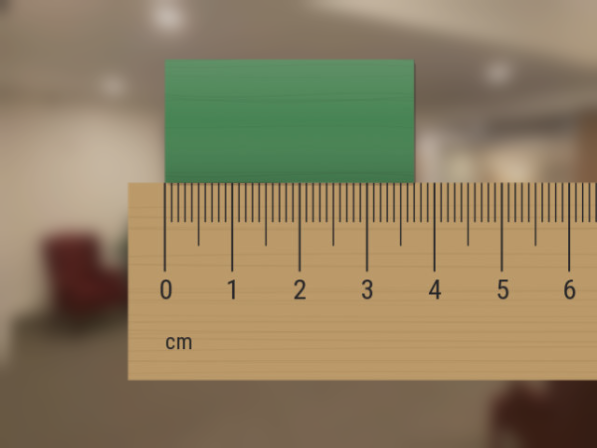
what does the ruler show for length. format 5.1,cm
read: 3.7,cm
